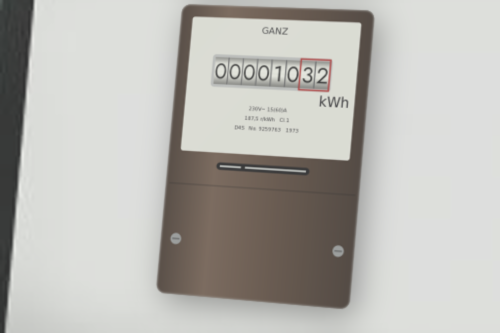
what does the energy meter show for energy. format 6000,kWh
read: 10.32,kWh
